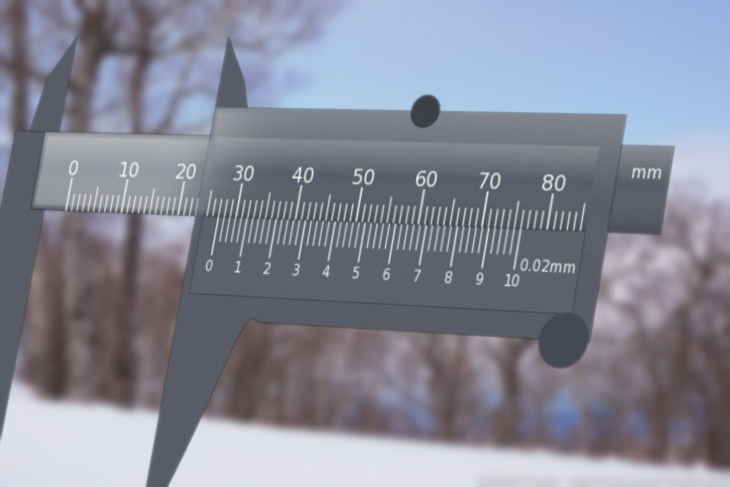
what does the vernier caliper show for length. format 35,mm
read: 27.0,mm
